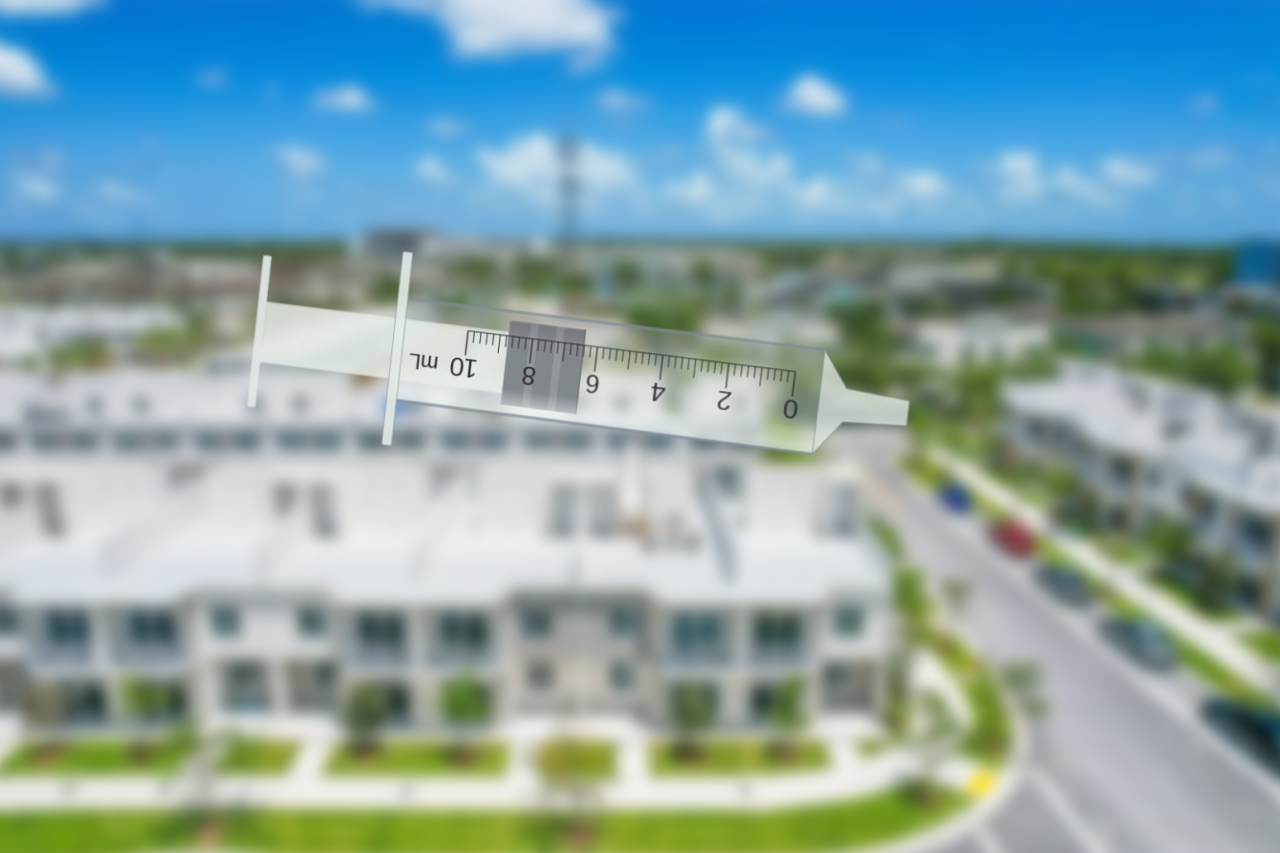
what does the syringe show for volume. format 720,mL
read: 6.4,mL
